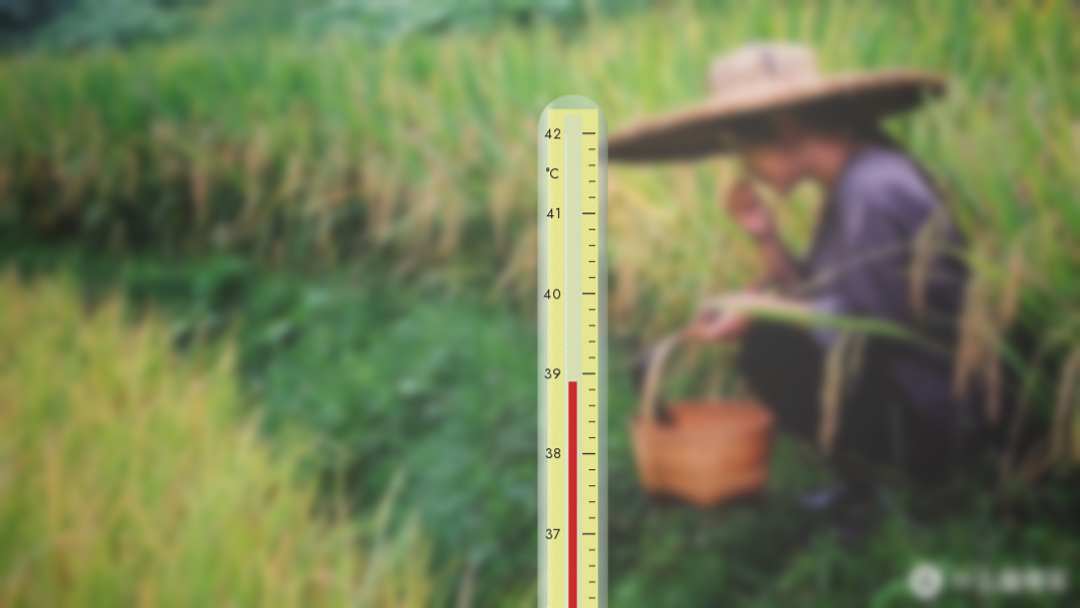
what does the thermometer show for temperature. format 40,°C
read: 38.9,°C
